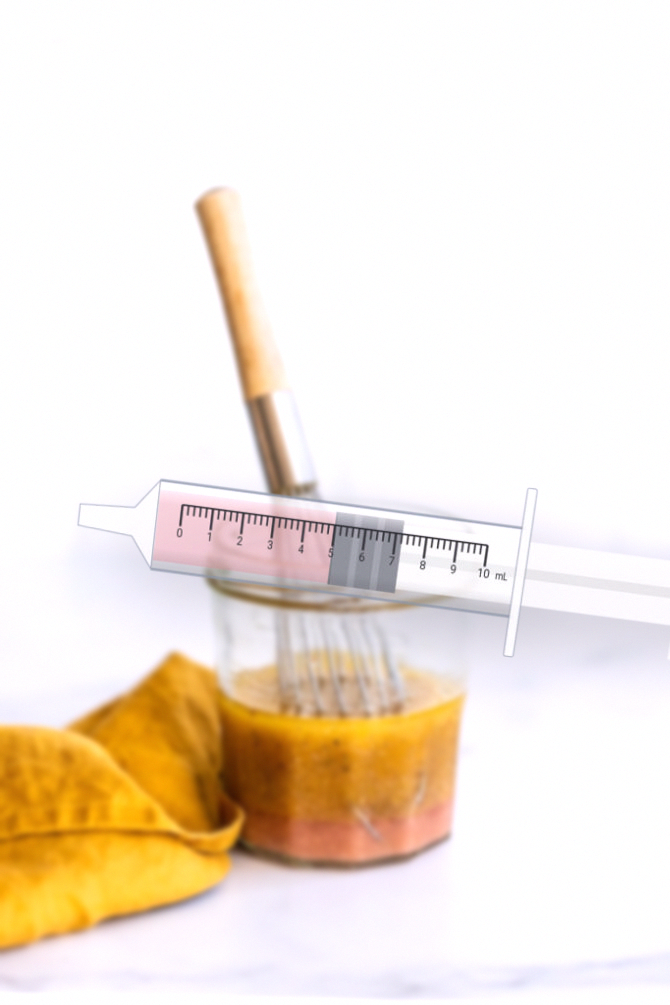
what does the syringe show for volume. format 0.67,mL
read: 5,mL
